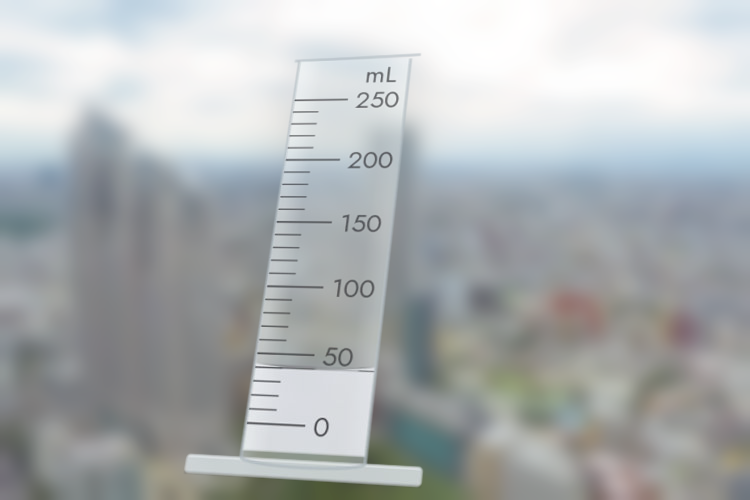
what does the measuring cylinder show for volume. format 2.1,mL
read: 40,mL
